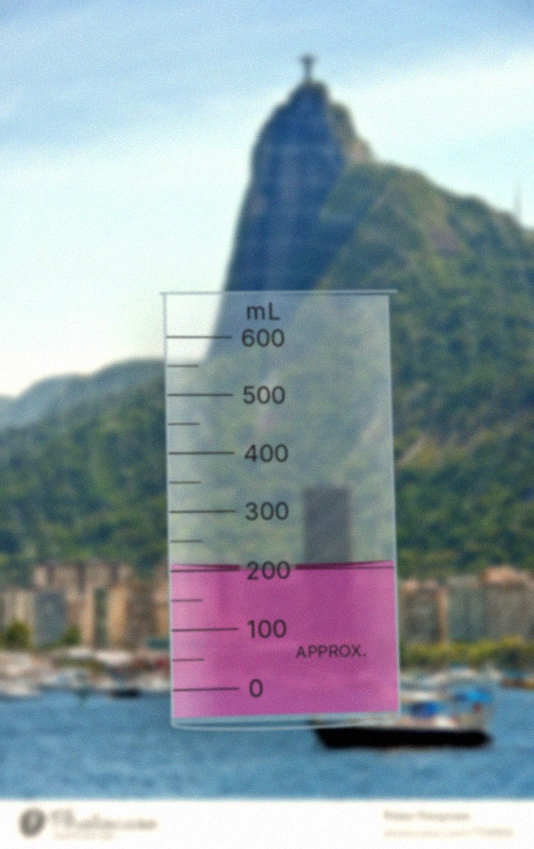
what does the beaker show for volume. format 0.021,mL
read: 200,mL
